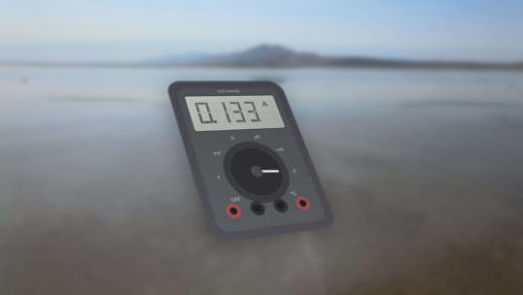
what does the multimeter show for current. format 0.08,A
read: 0.133,A
